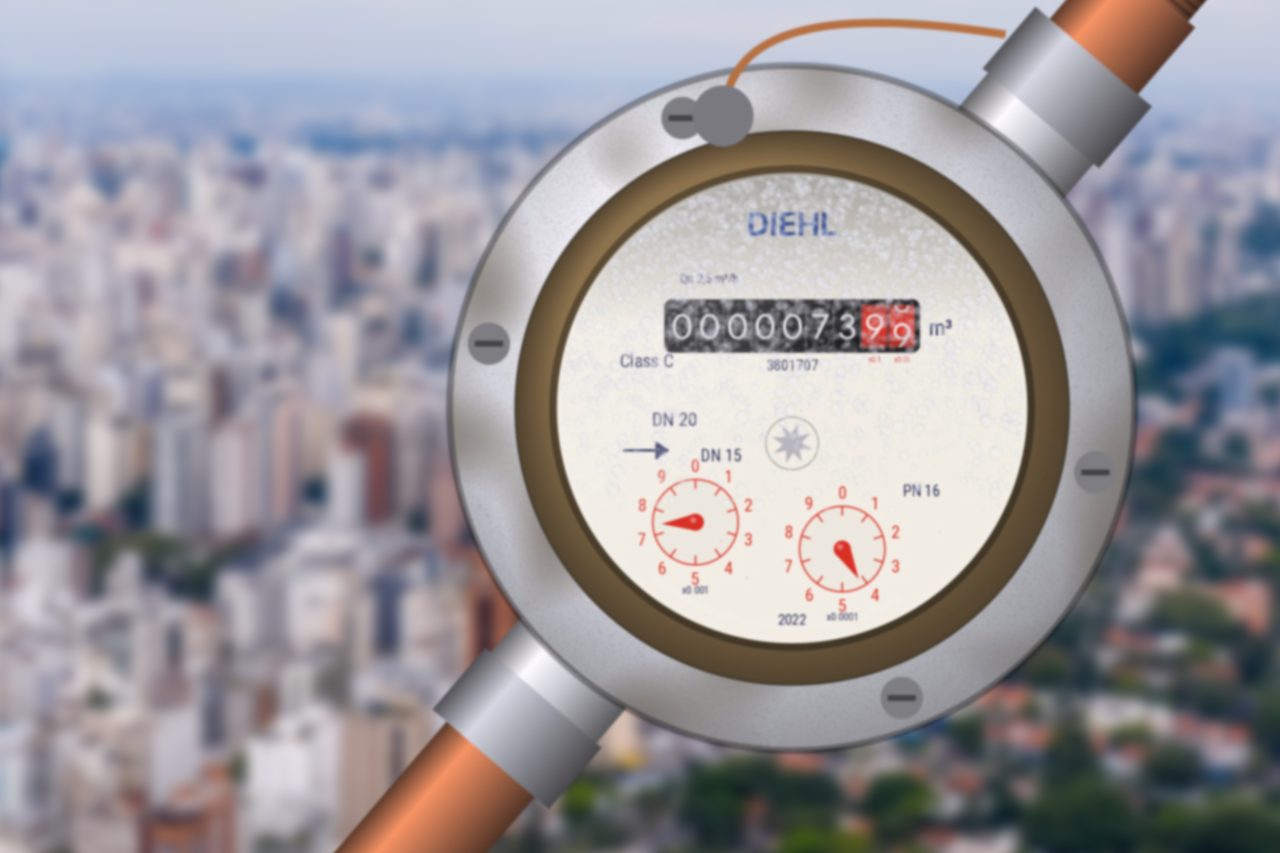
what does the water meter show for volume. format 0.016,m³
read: 73.9874,m³
